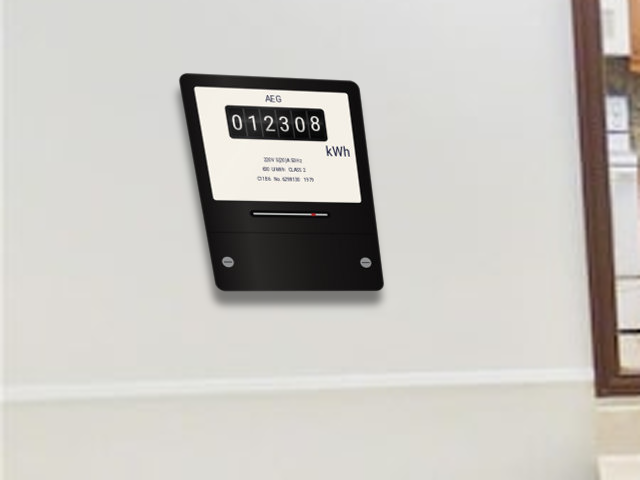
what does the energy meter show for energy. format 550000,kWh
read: 12308,kWh
